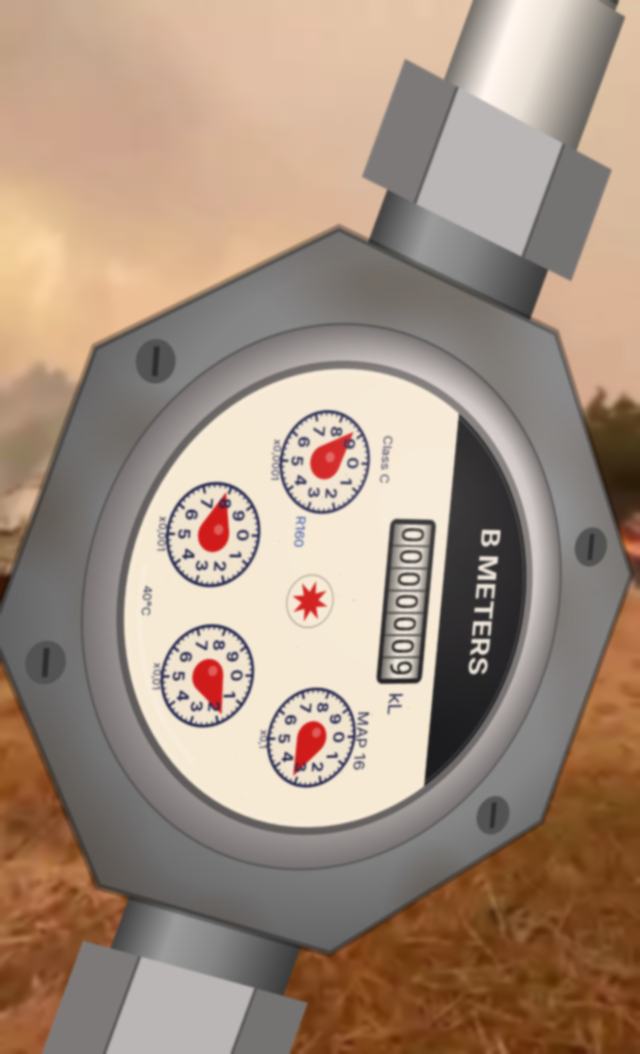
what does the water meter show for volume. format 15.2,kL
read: 9.3178,kL
